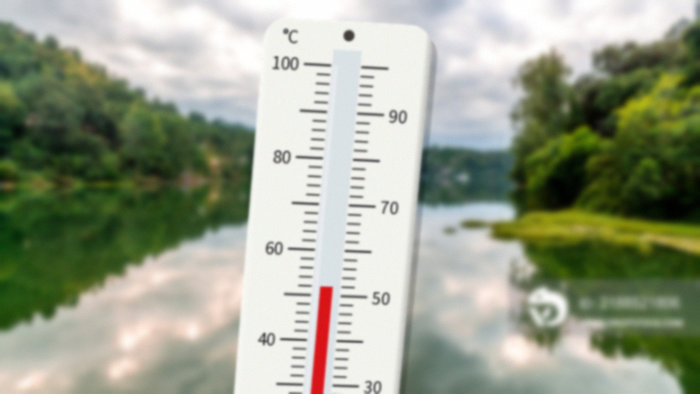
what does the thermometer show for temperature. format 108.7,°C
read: 52,°C
